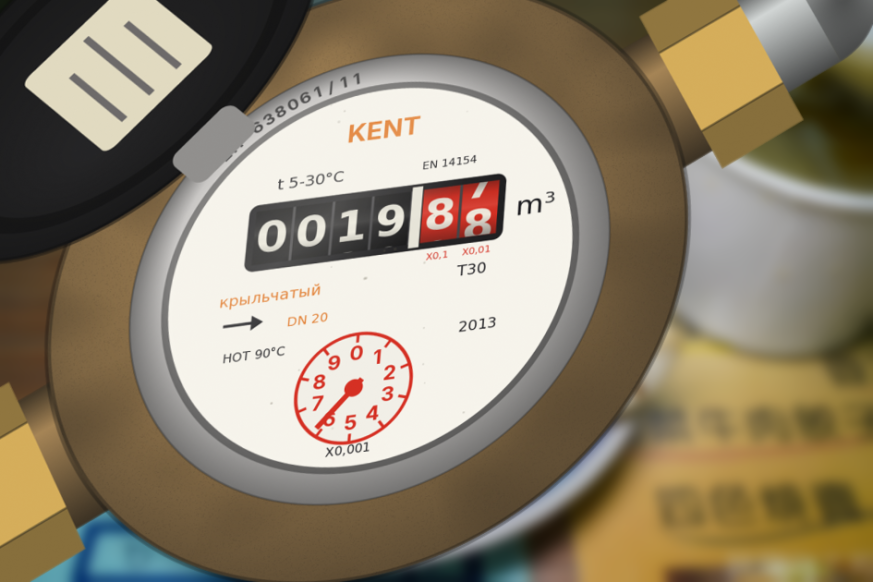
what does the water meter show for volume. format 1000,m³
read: 19.876,m³
